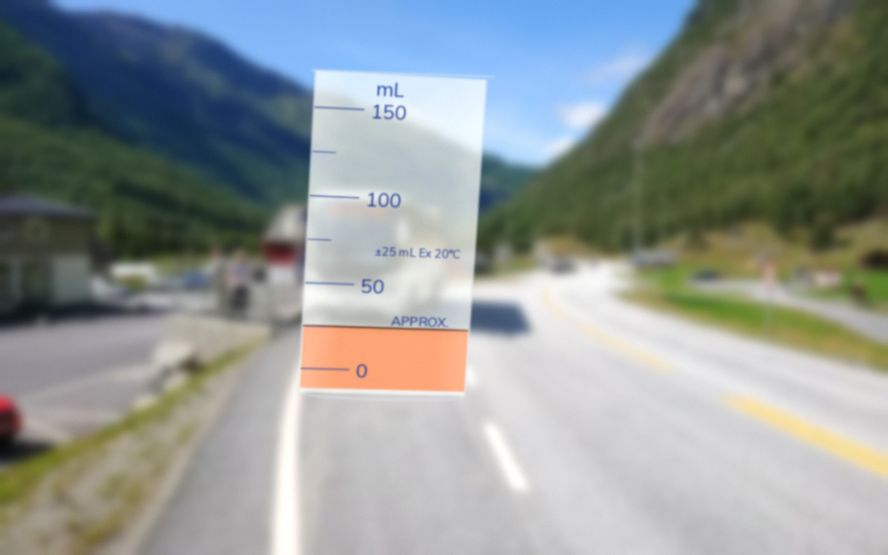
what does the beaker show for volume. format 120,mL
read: 25,mL
